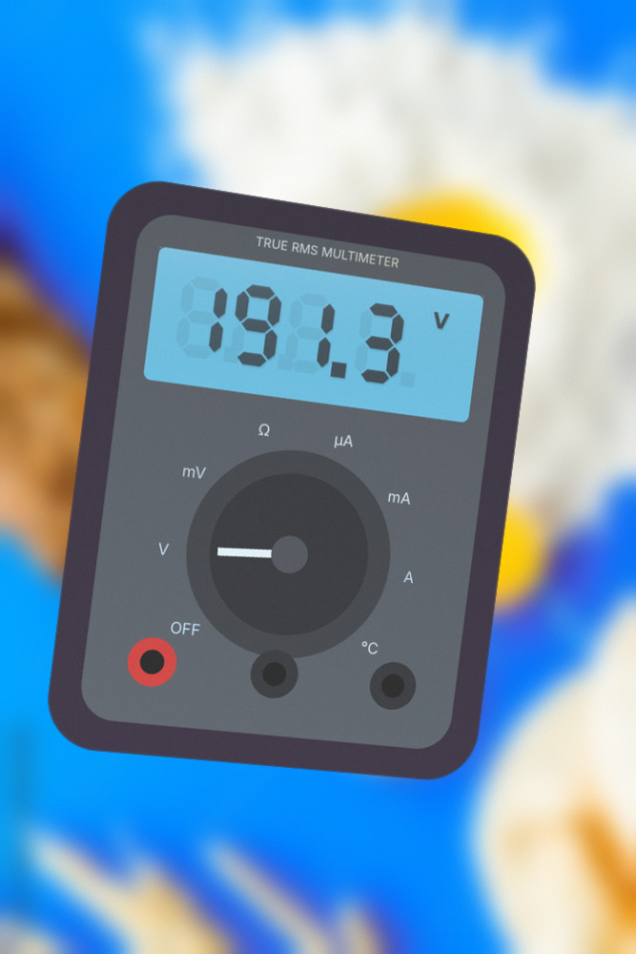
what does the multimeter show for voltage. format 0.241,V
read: 191.3,V
